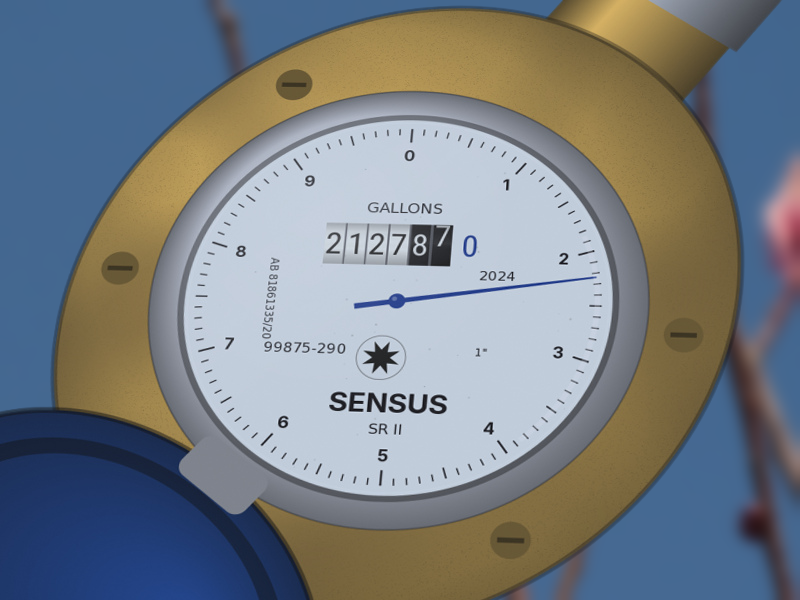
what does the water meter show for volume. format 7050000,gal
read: 2127872.2,gal
